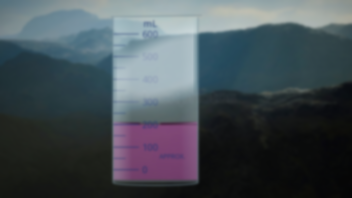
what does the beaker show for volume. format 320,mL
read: 200,mL
